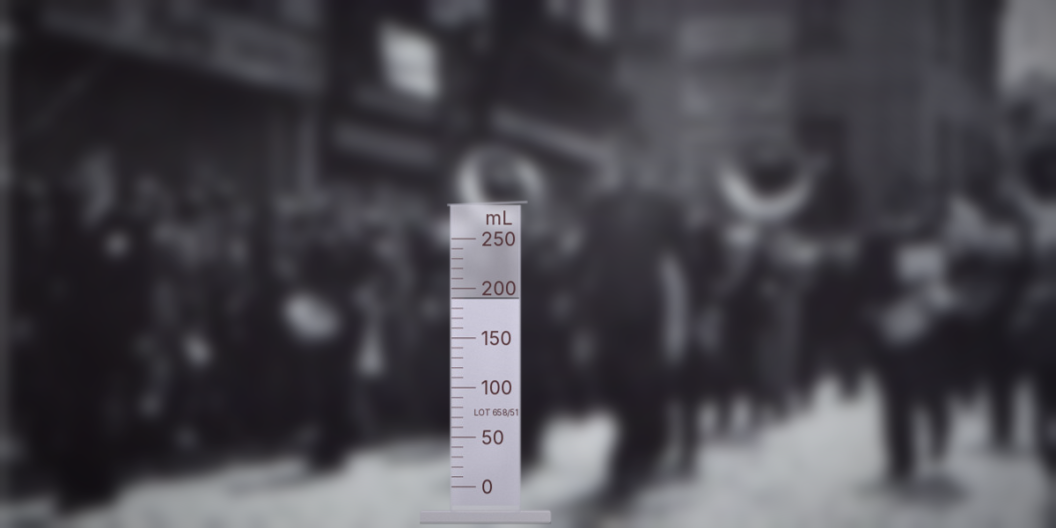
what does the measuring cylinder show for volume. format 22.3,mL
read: 190,mL
